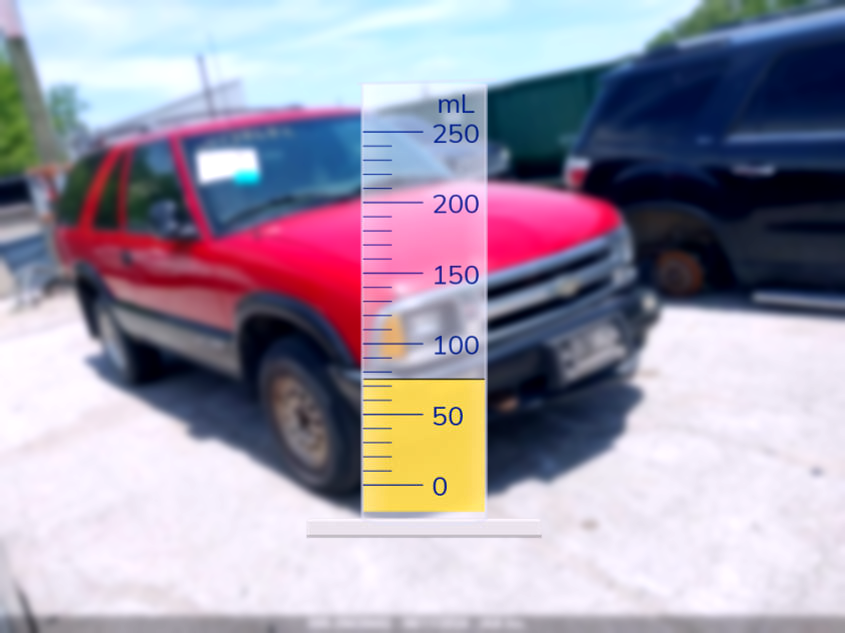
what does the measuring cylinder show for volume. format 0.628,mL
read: 75,mL
